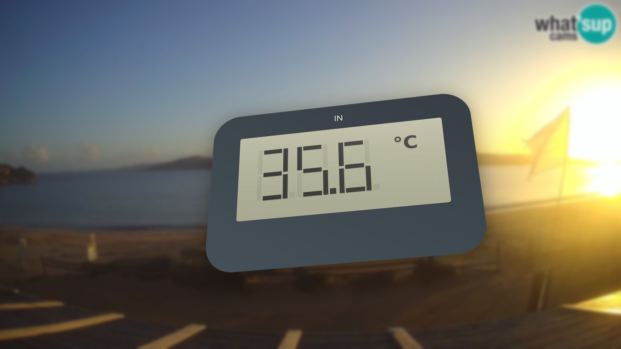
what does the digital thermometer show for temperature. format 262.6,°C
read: 35.6,°C
